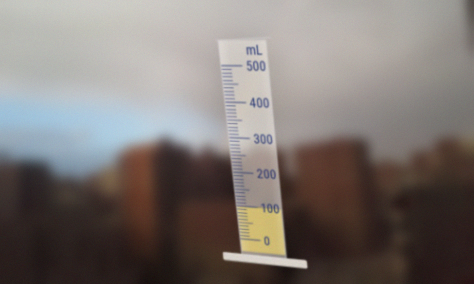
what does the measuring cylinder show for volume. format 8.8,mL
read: 100,mL
